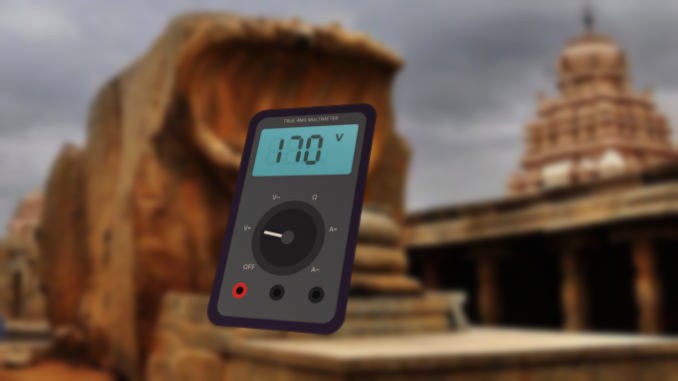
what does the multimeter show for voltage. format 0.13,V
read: 170,V
